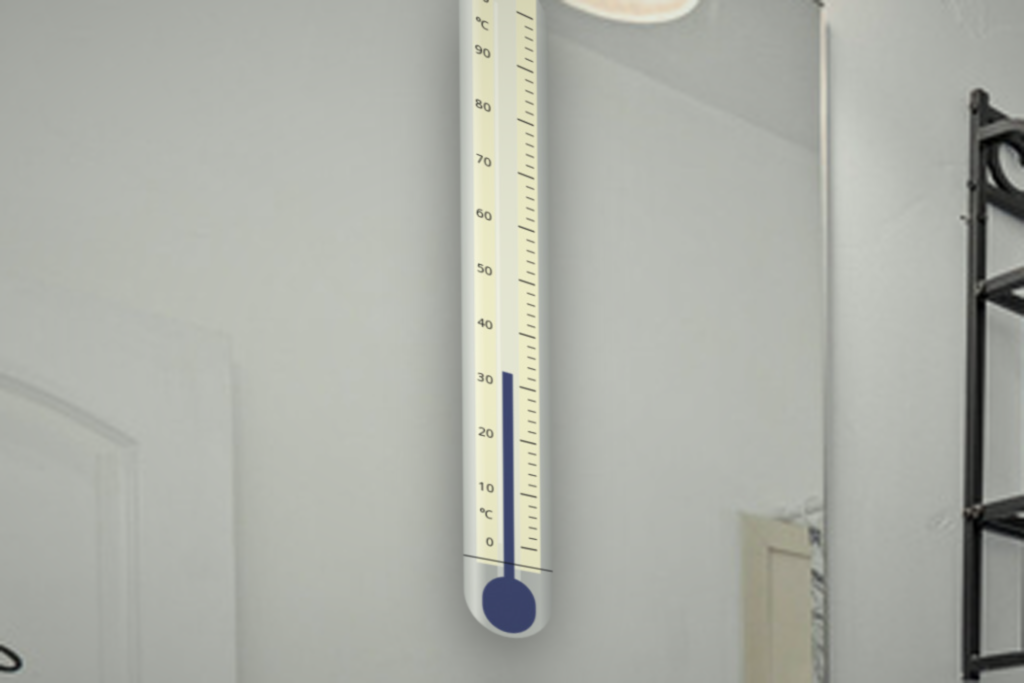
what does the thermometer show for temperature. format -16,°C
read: 32,°C
